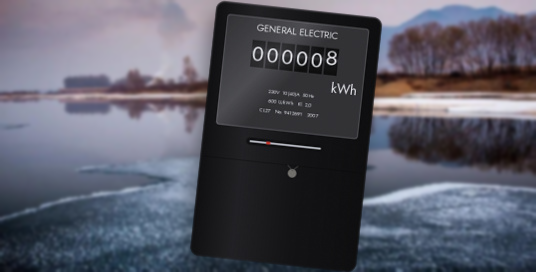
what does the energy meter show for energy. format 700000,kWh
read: 8,kWh
